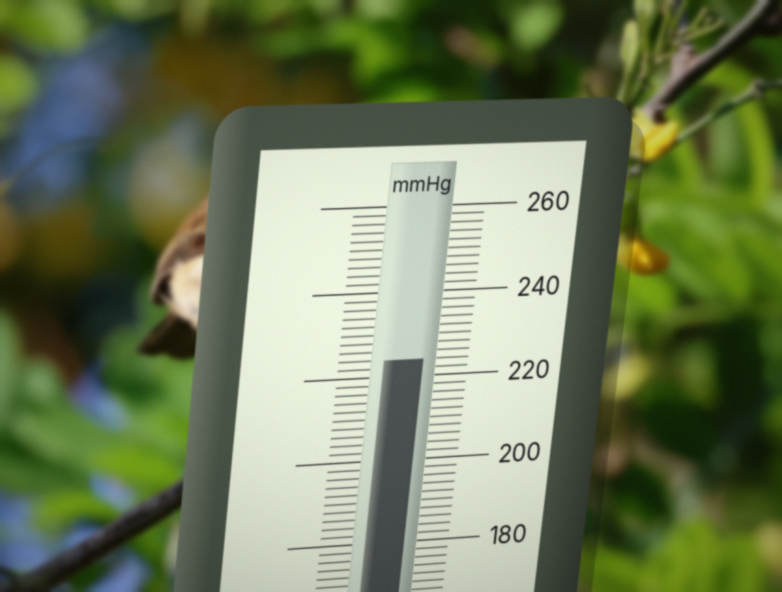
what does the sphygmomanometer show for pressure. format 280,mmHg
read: 224,mmHg
